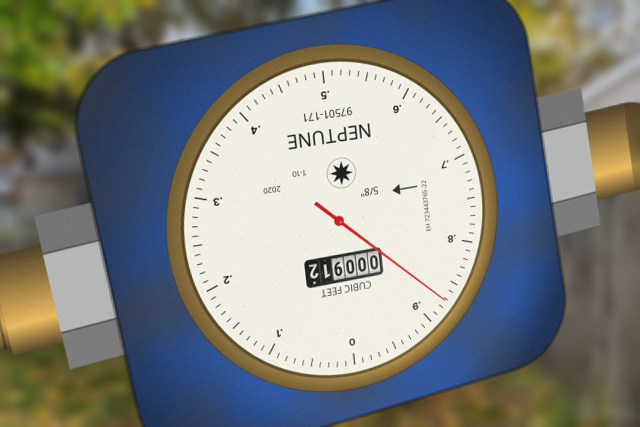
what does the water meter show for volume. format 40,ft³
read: 911.87,ft³
